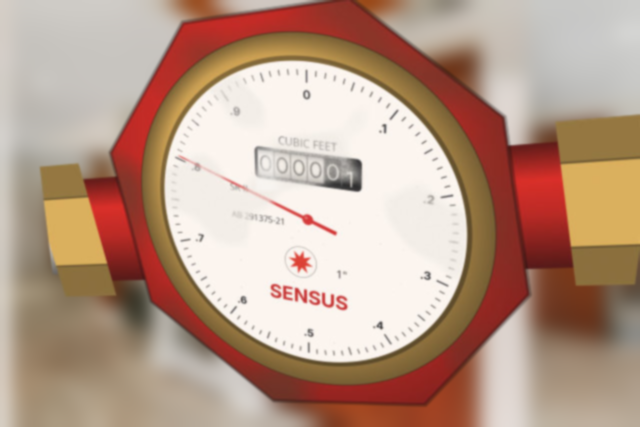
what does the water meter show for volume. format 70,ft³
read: 0.80,ft³
